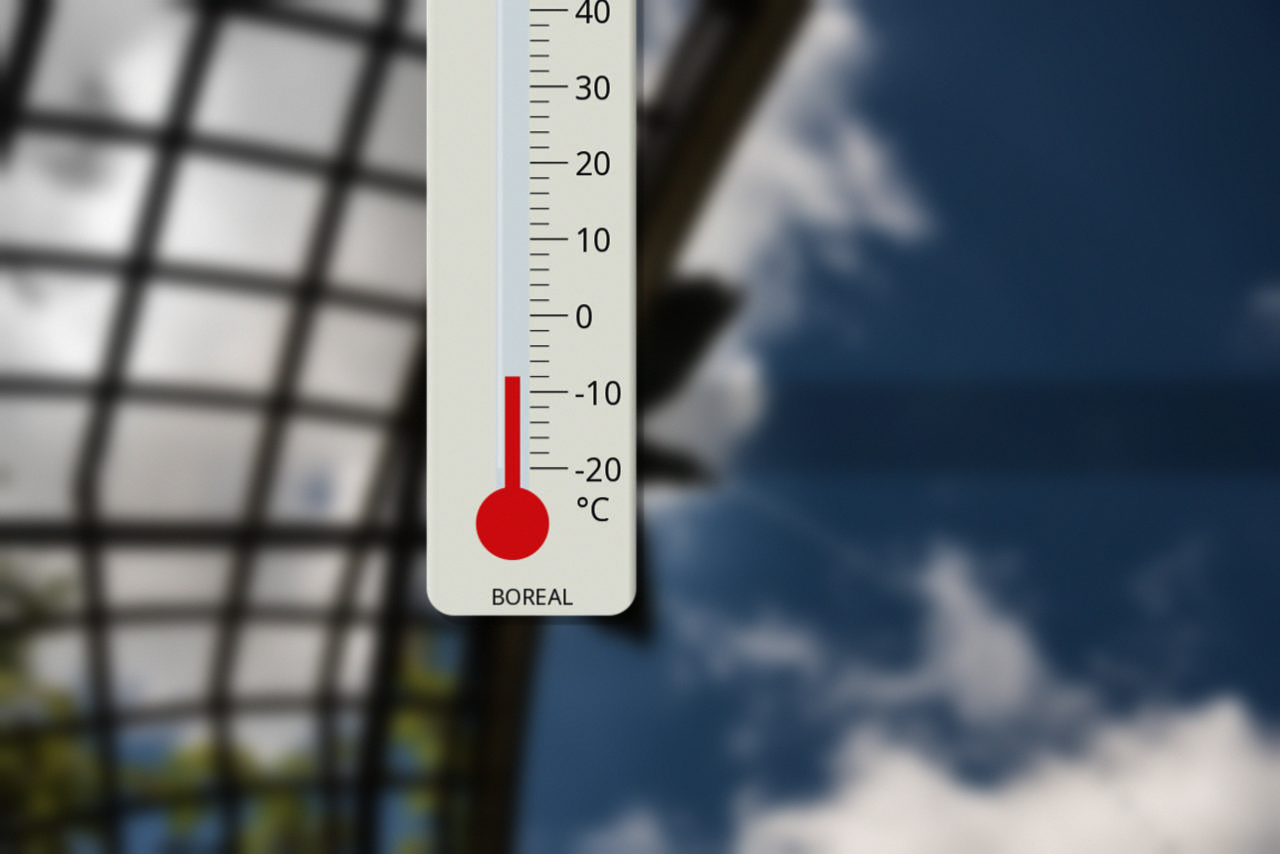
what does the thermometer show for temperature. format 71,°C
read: -8,°C
